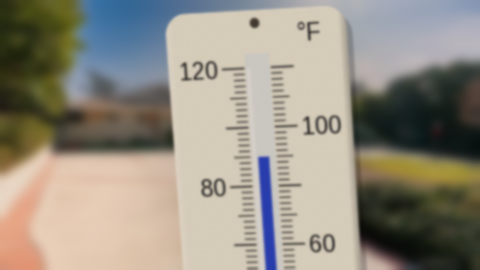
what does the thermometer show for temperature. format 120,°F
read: 90,°F
